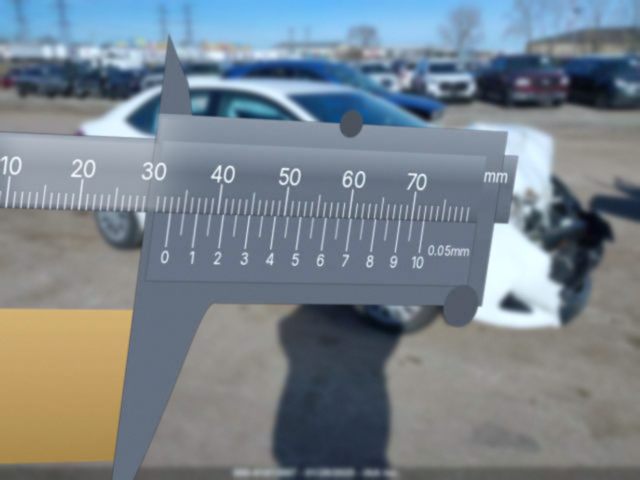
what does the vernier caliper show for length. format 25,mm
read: 33.0,mm
